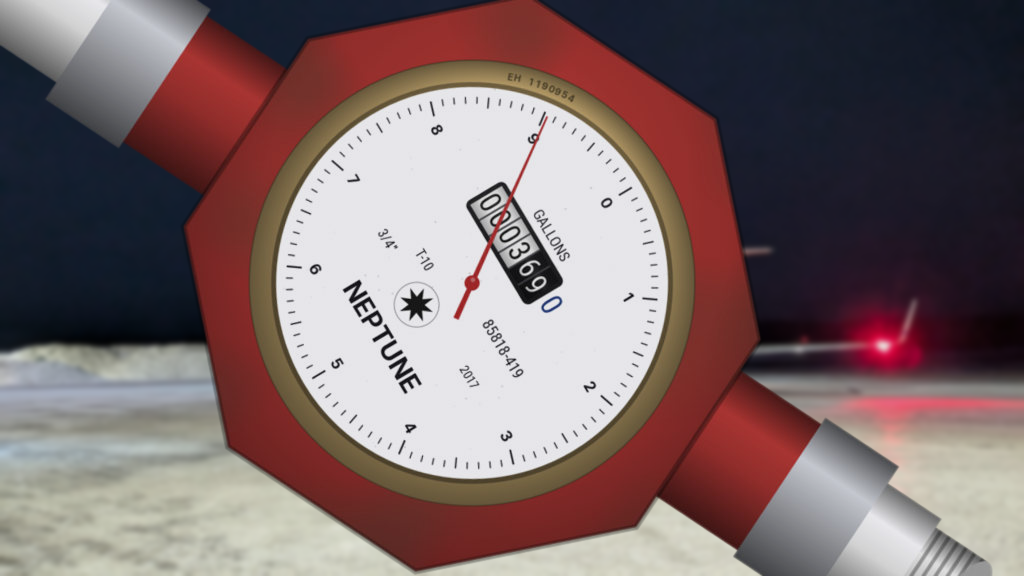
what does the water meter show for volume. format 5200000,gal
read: 3689.0,gal
